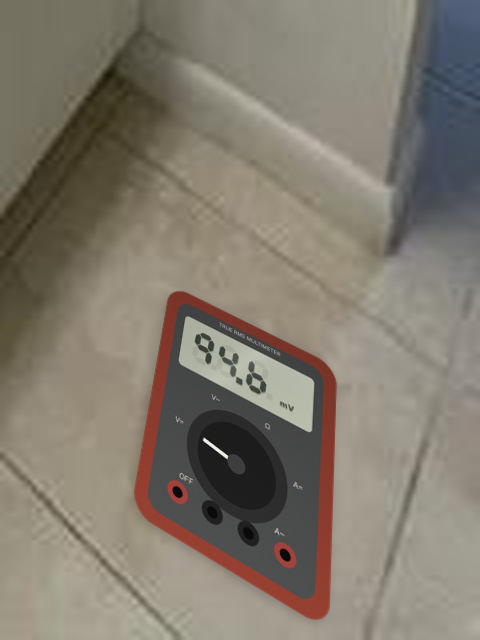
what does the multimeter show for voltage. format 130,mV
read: 94.6,mV
